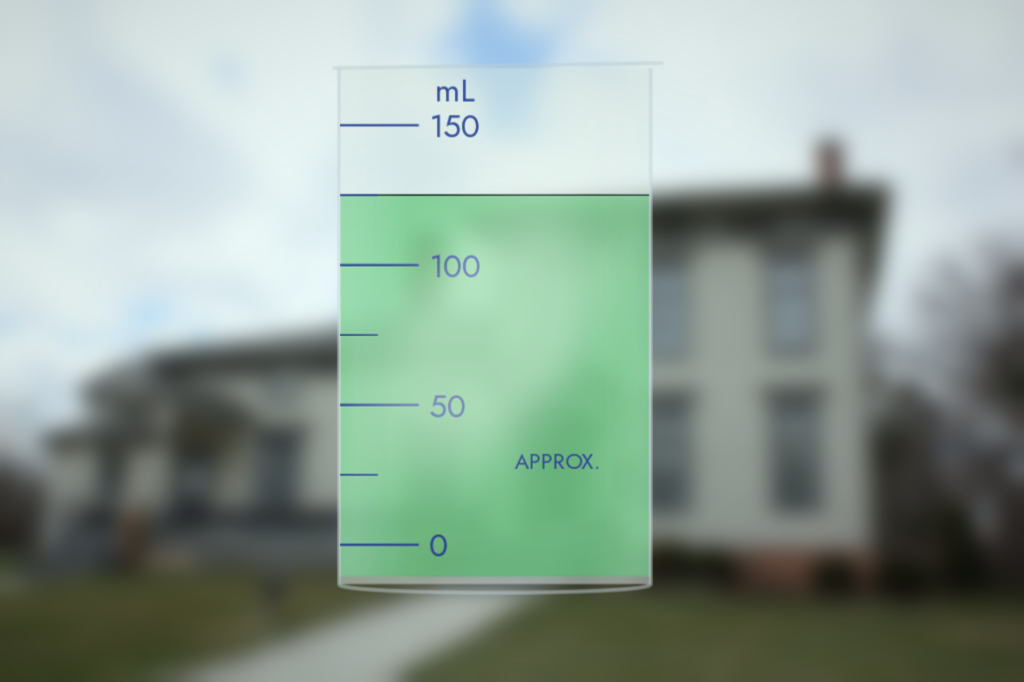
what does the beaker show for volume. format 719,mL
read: 125,mL
